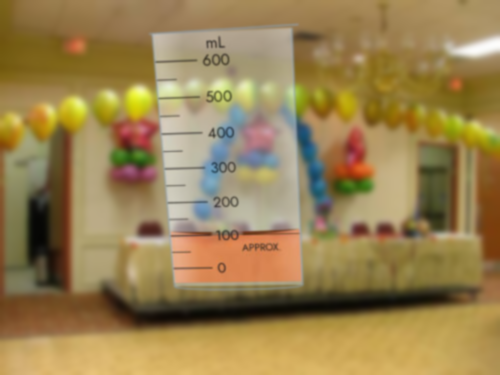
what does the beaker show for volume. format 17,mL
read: 100,mL
